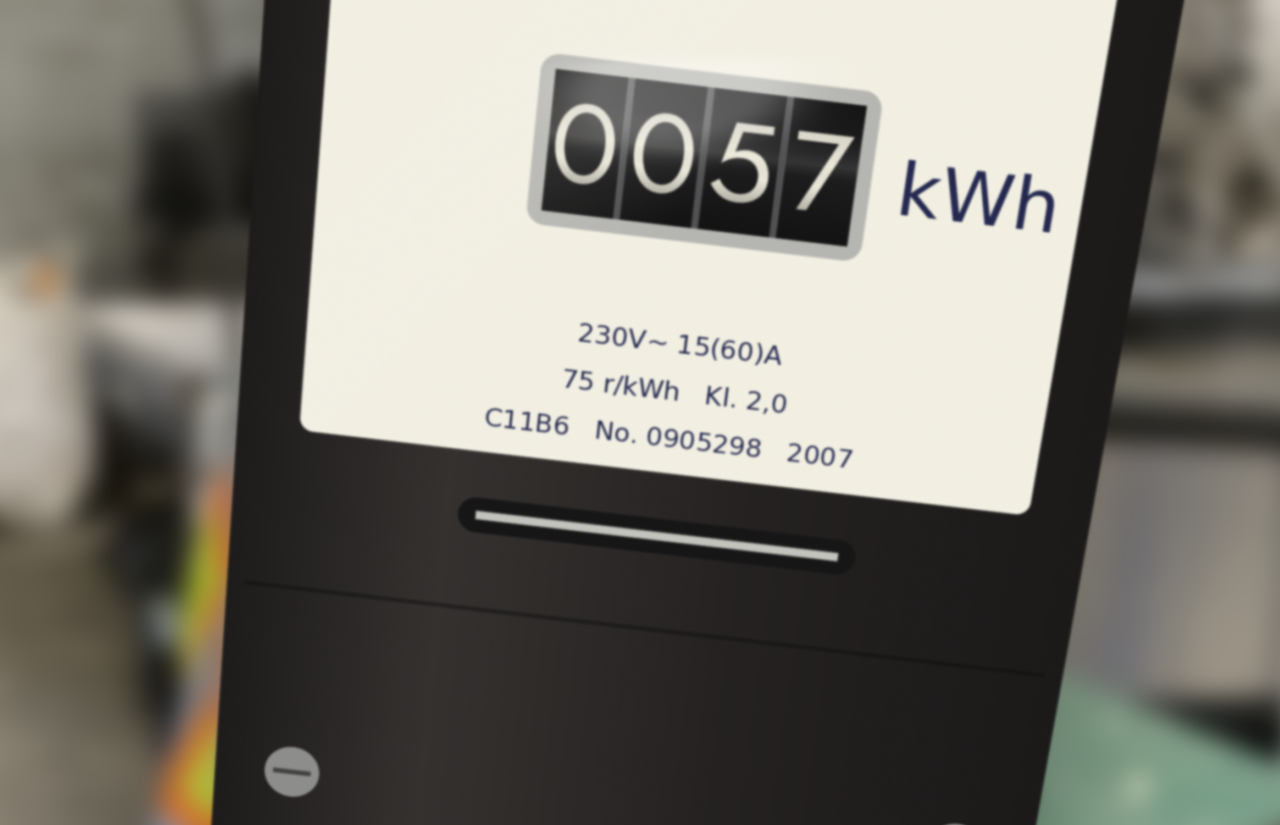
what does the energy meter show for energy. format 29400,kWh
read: 57,kWh
